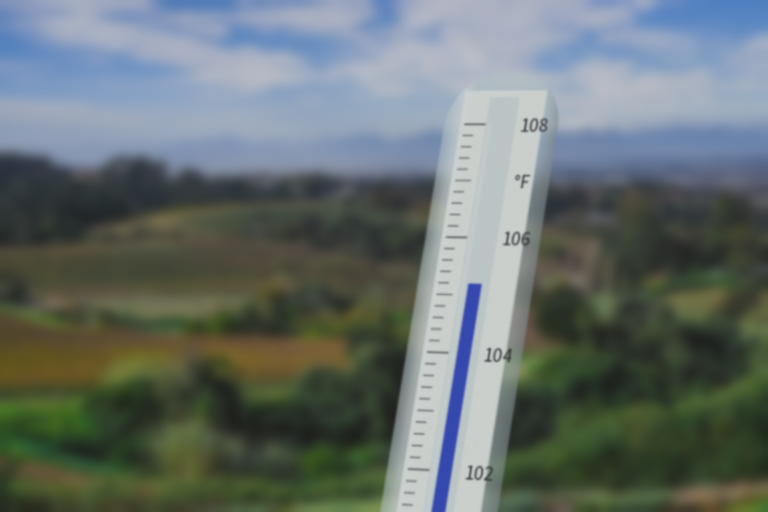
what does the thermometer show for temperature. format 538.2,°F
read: 105.2,°F
